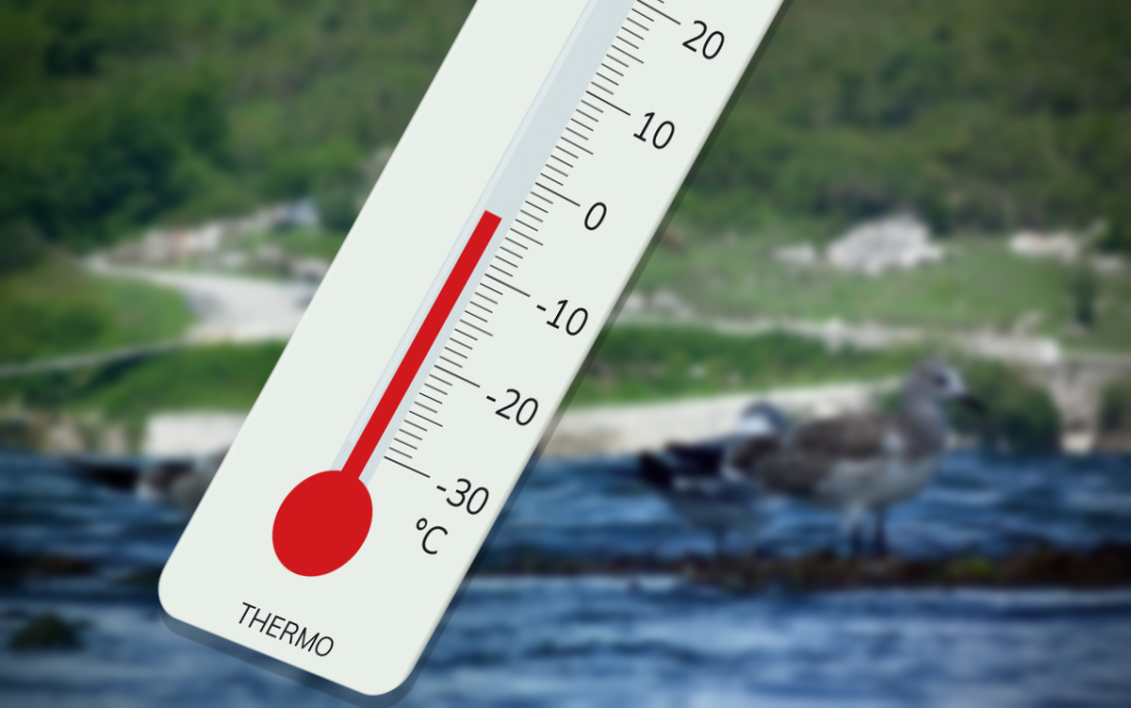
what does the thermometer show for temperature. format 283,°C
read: -4.5,°C
